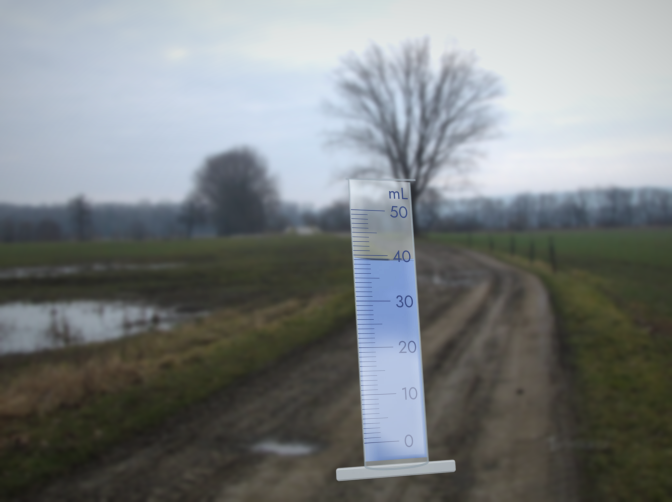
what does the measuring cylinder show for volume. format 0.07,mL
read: 39,mL
